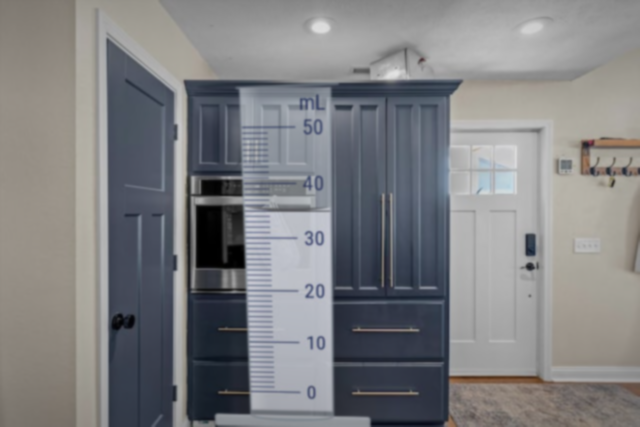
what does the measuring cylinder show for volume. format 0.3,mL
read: 35,mL
